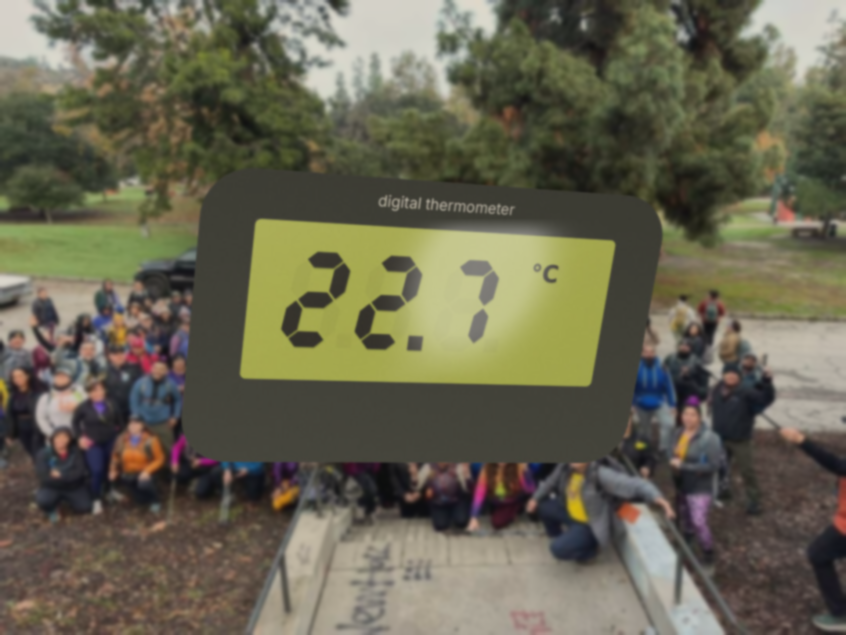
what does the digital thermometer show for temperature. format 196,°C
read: 22.7,°C
